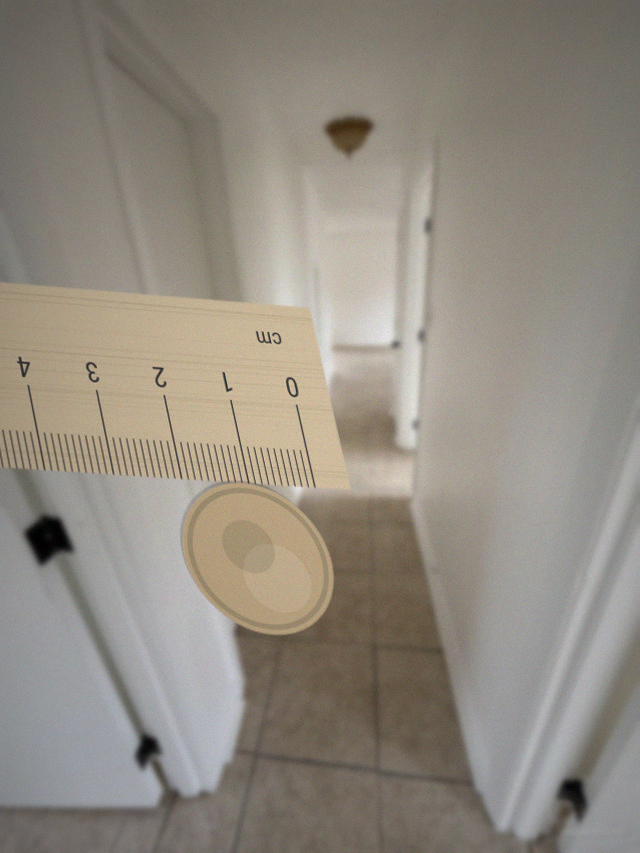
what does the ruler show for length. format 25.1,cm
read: 2.2,cm
